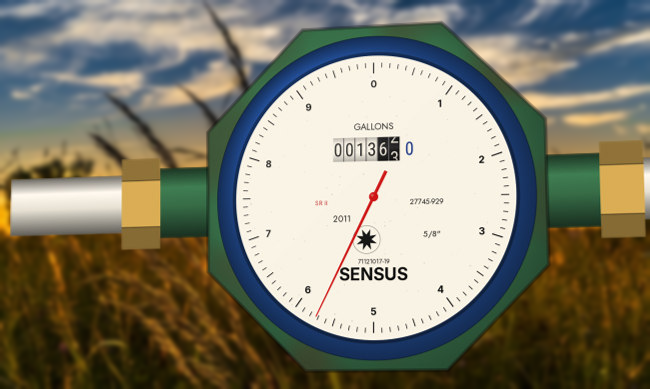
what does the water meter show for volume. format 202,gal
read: 13625.7,gal
